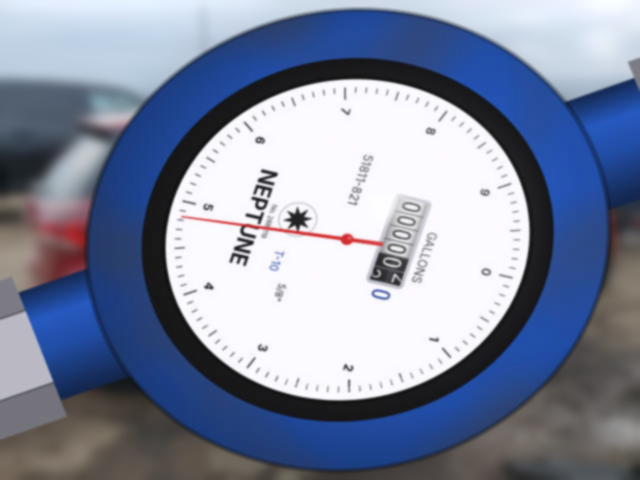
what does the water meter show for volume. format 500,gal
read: 24.8,gal
